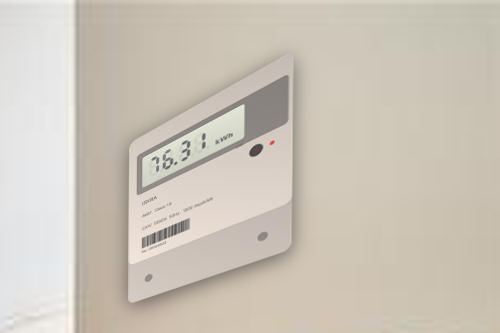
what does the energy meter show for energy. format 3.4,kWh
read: 76.31,kWh
